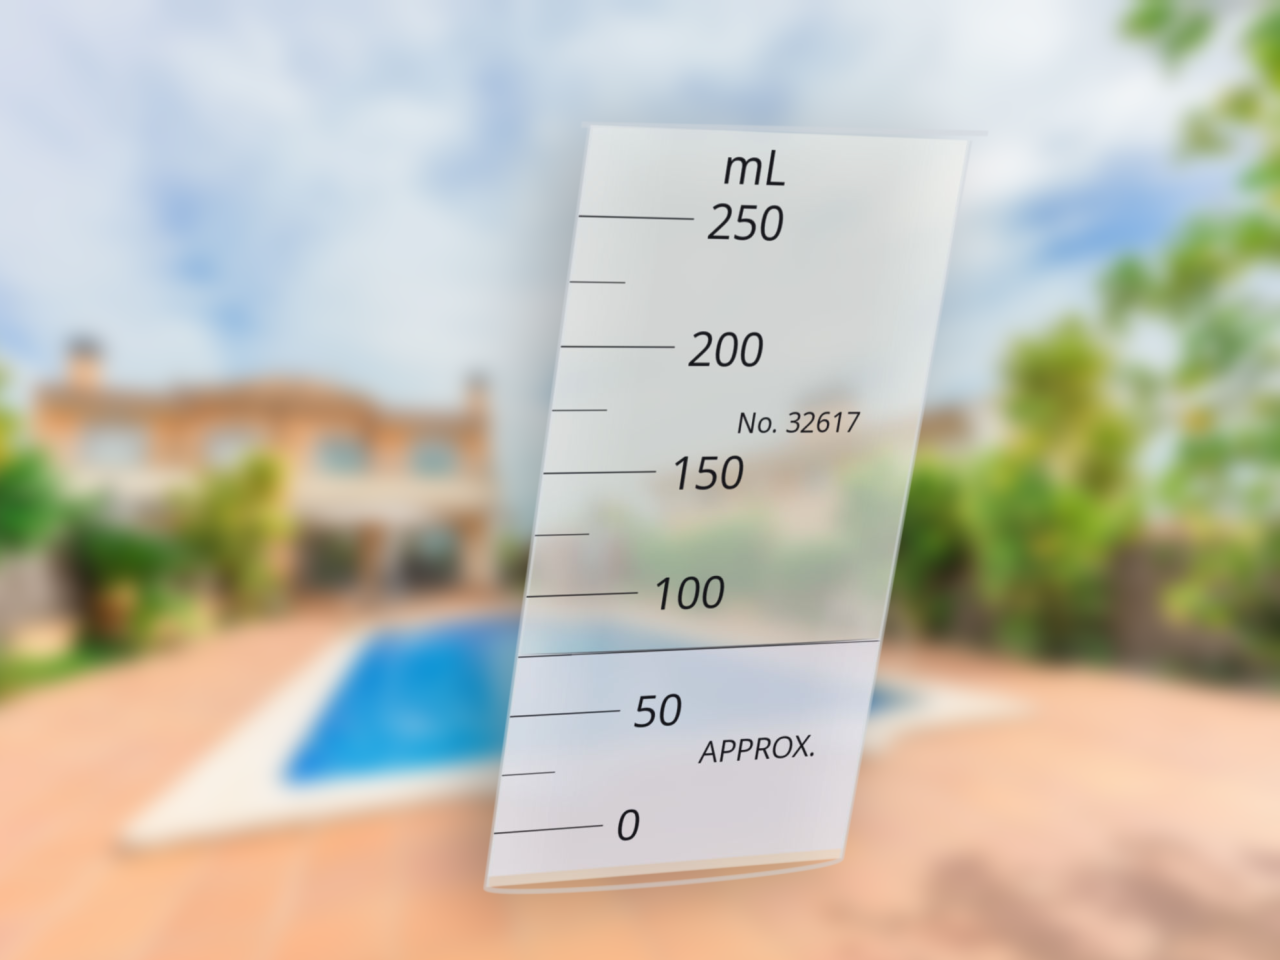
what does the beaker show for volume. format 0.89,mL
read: 75,mL
